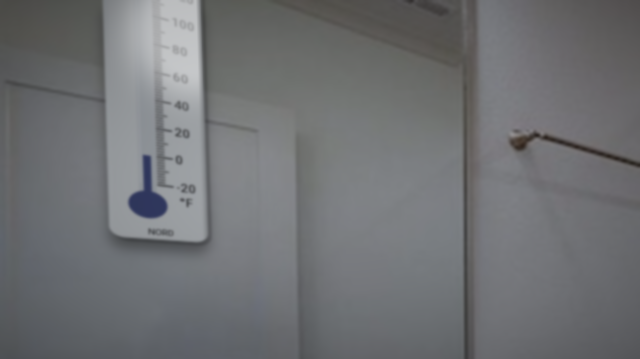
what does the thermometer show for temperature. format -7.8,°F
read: 0,°F
